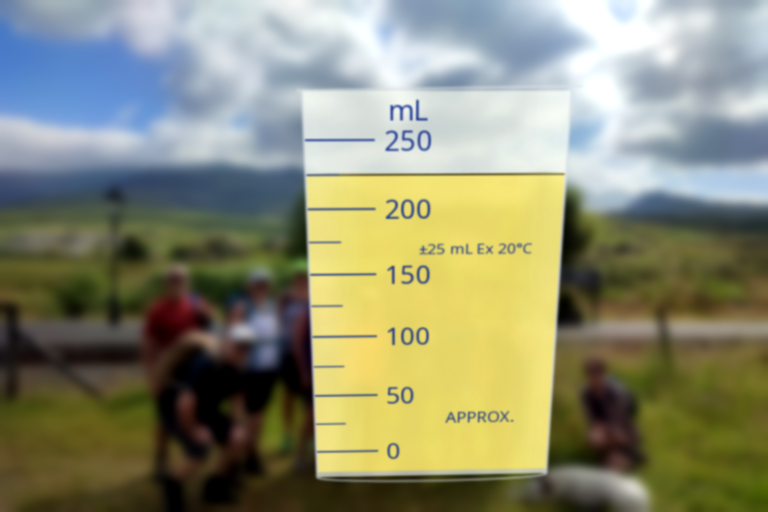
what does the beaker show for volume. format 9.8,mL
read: 225,mL
